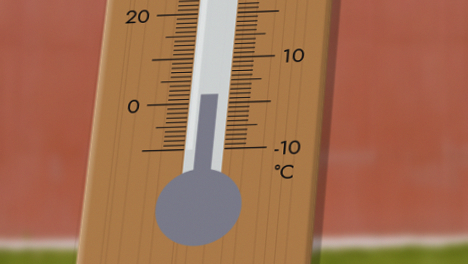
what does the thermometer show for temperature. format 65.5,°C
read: 2,°C
